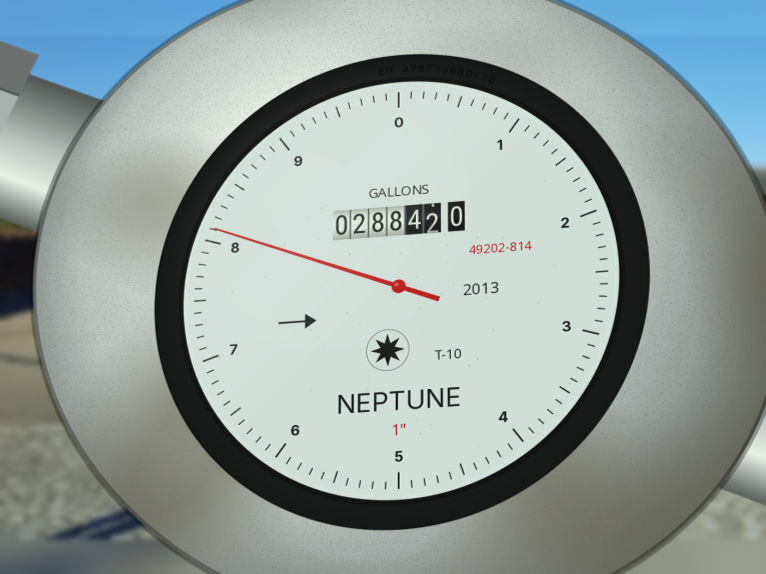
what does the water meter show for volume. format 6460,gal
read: 288418.1,gal
